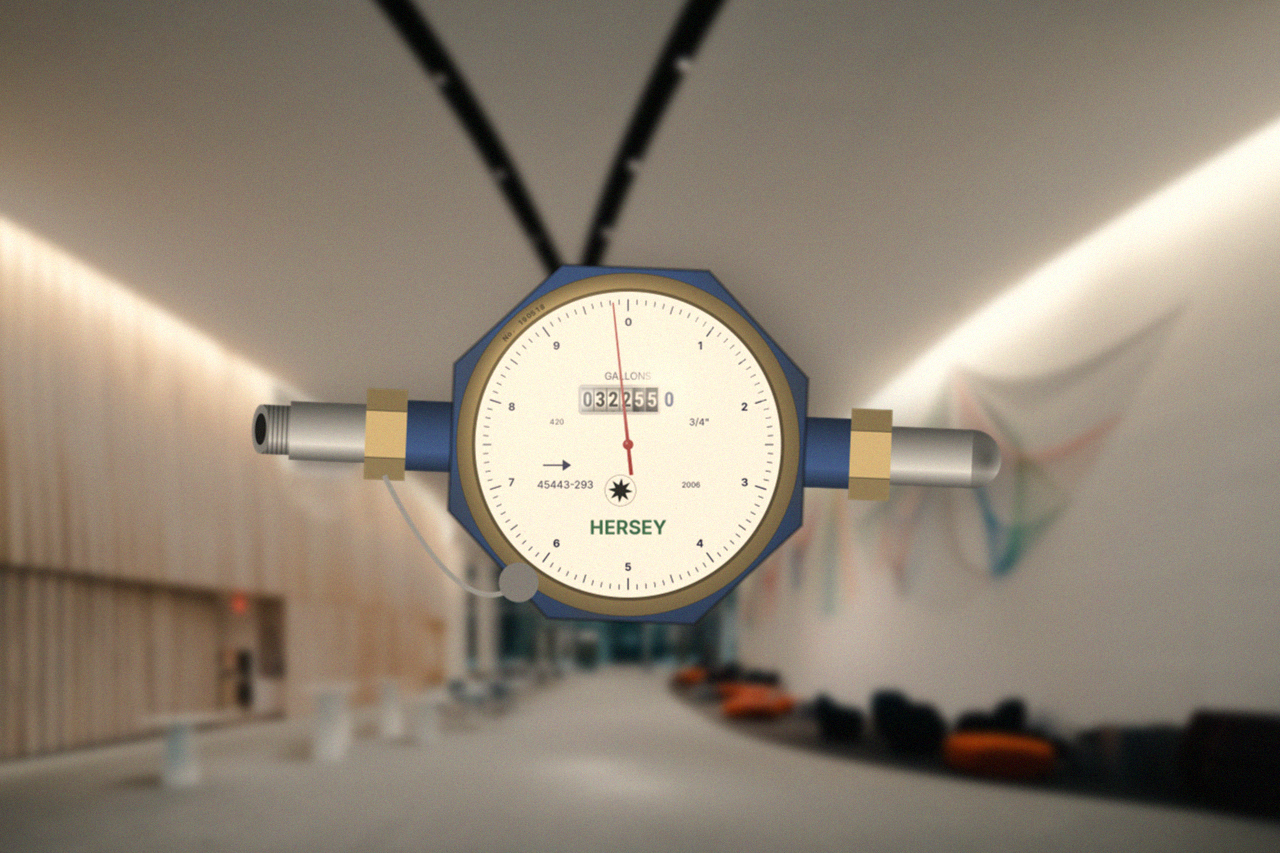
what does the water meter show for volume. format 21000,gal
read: 322549.8,gal
